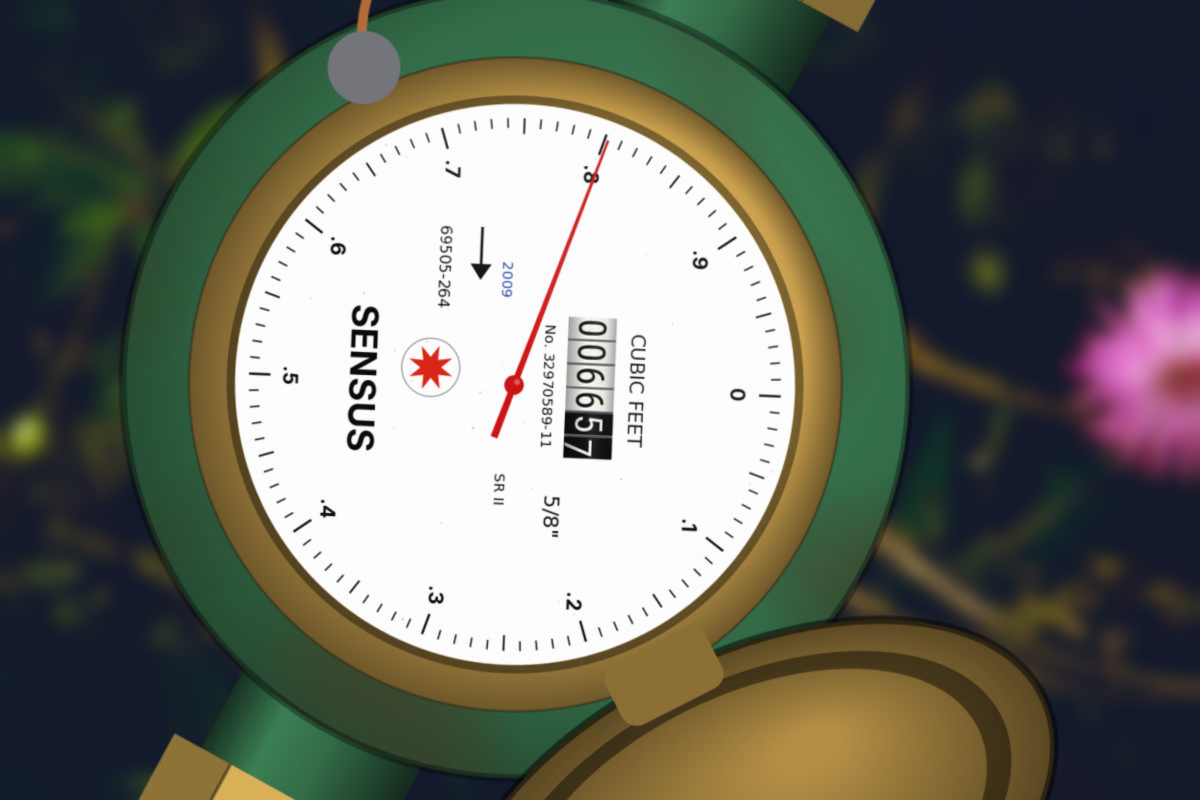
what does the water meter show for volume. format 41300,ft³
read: 6656.80,ft³
